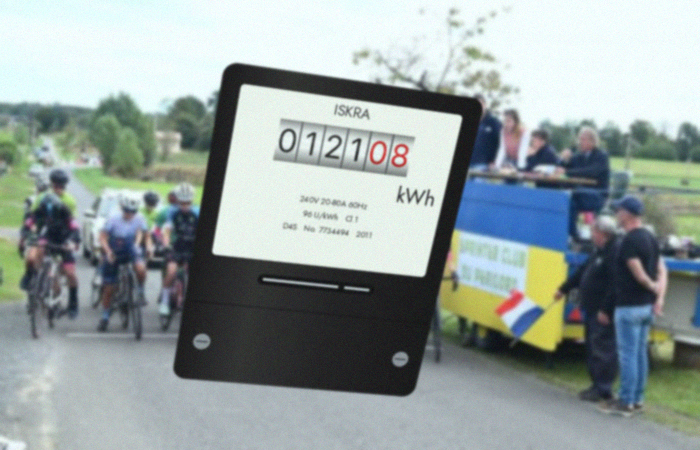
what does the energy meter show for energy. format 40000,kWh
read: 121.08,kWh
